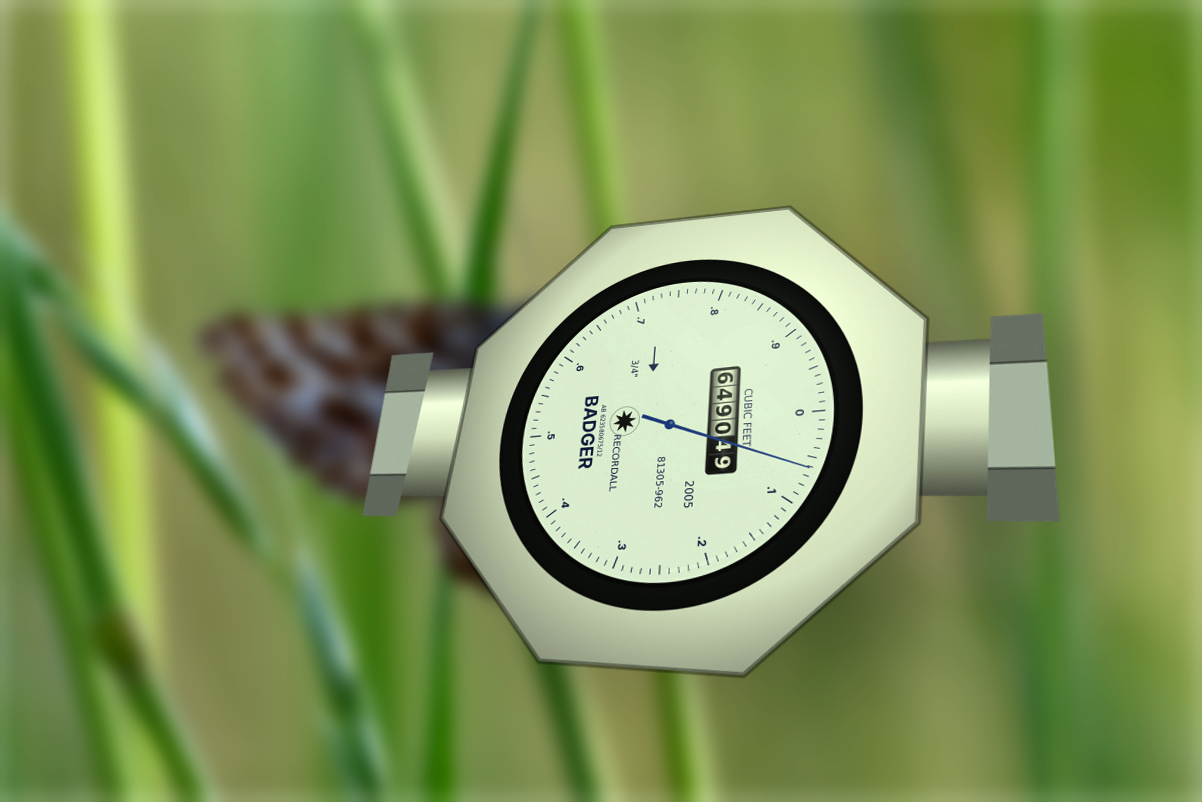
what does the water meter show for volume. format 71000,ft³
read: 649049.06,ft³
